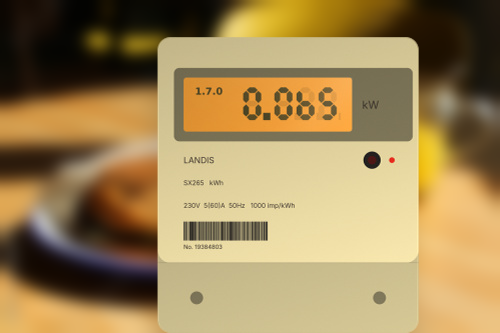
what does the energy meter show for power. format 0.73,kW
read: 0.065,kW
